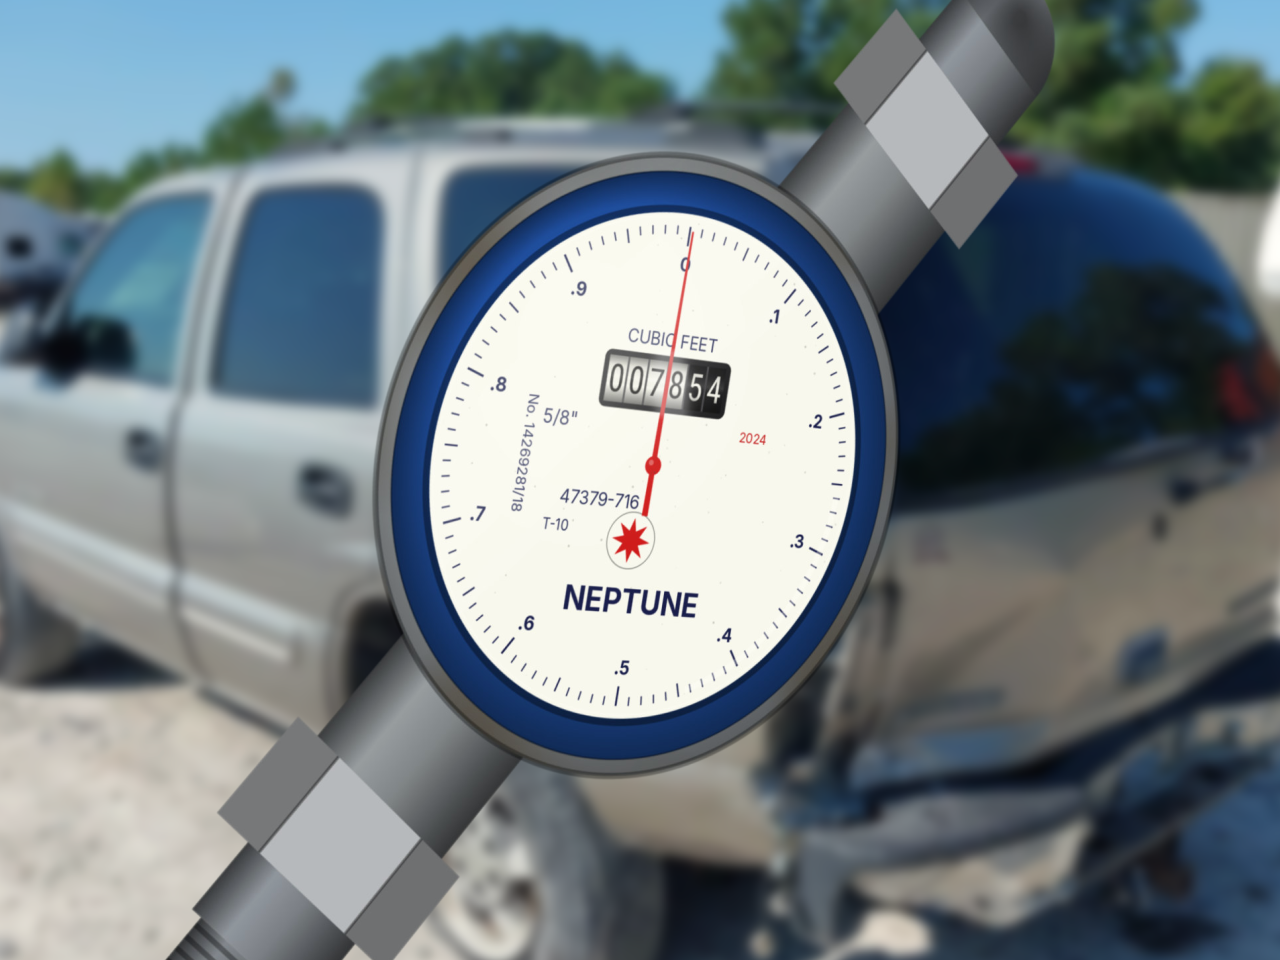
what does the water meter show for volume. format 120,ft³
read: 7854.00,ft³
